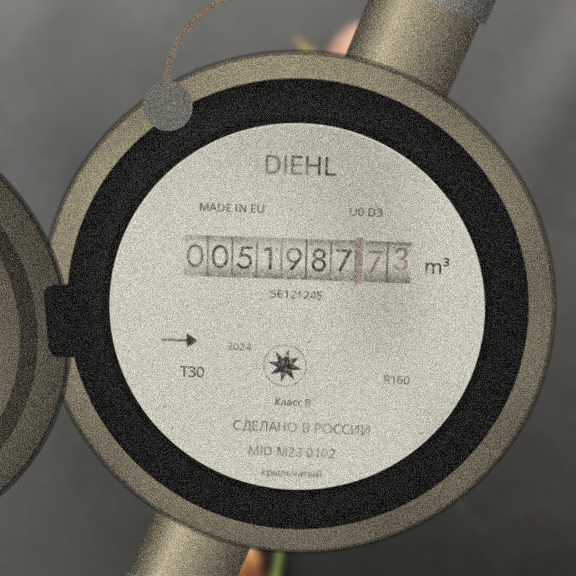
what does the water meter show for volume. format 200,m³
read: 51987.73,m³
